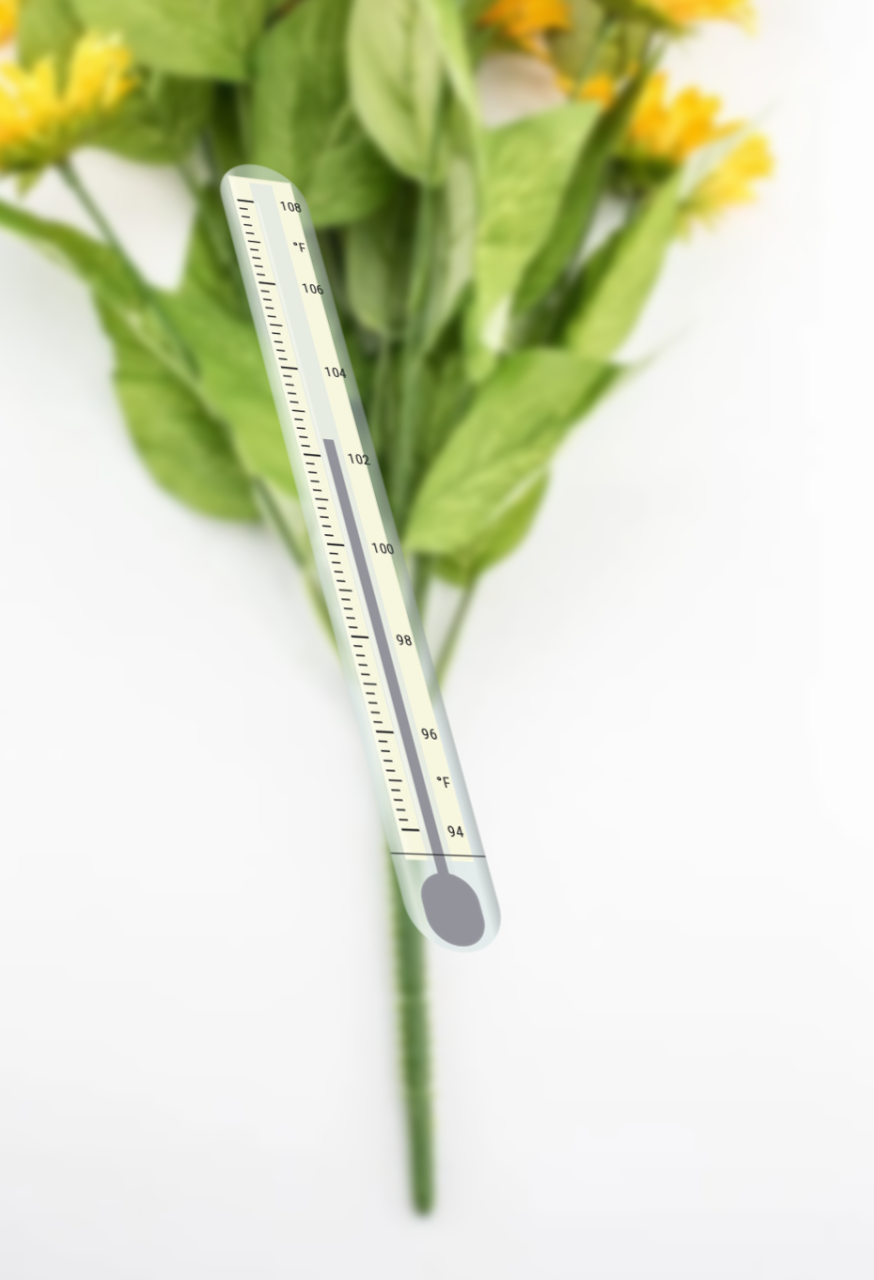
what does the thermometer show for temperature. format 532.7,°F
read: 102.4,°F
